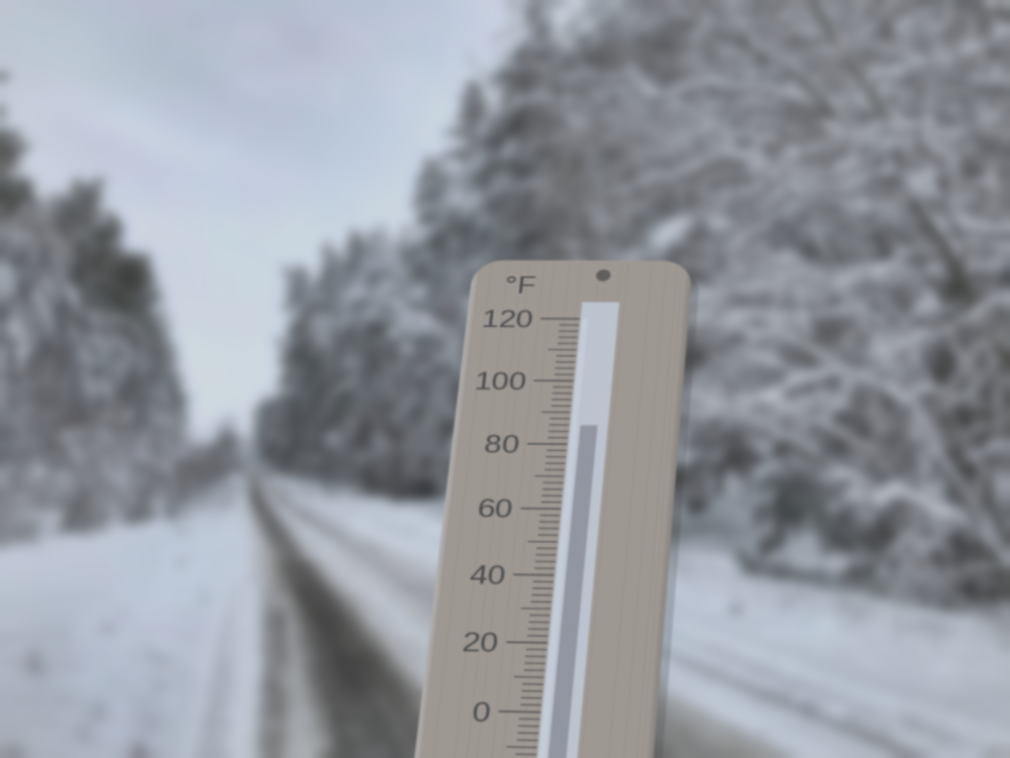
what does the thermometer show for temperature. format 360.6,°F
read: 86,°F
